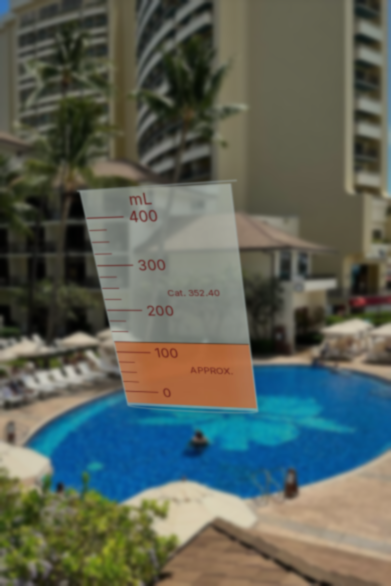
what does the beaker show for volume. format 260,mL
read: 125,mL
